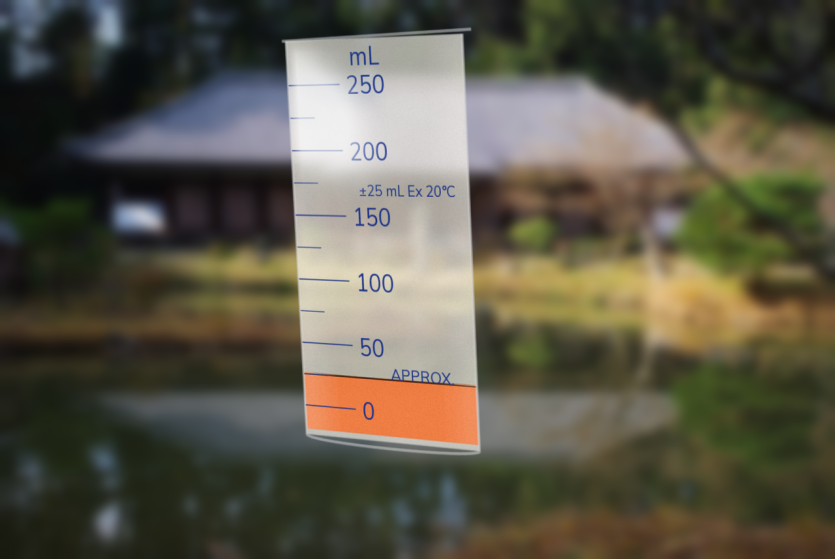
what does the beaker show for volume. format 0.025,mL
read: 25,mL
